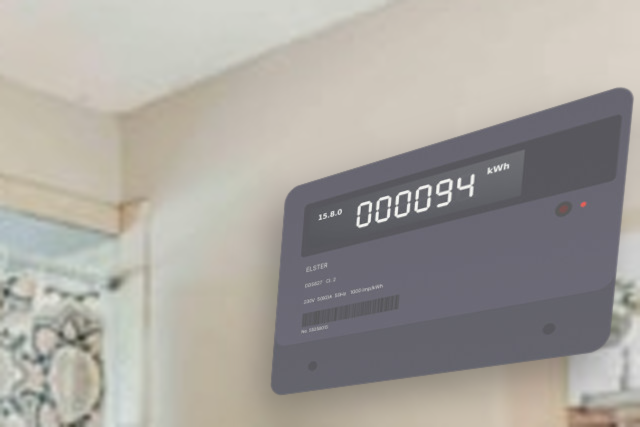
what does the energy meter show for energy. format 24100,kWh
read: 94,kWh
